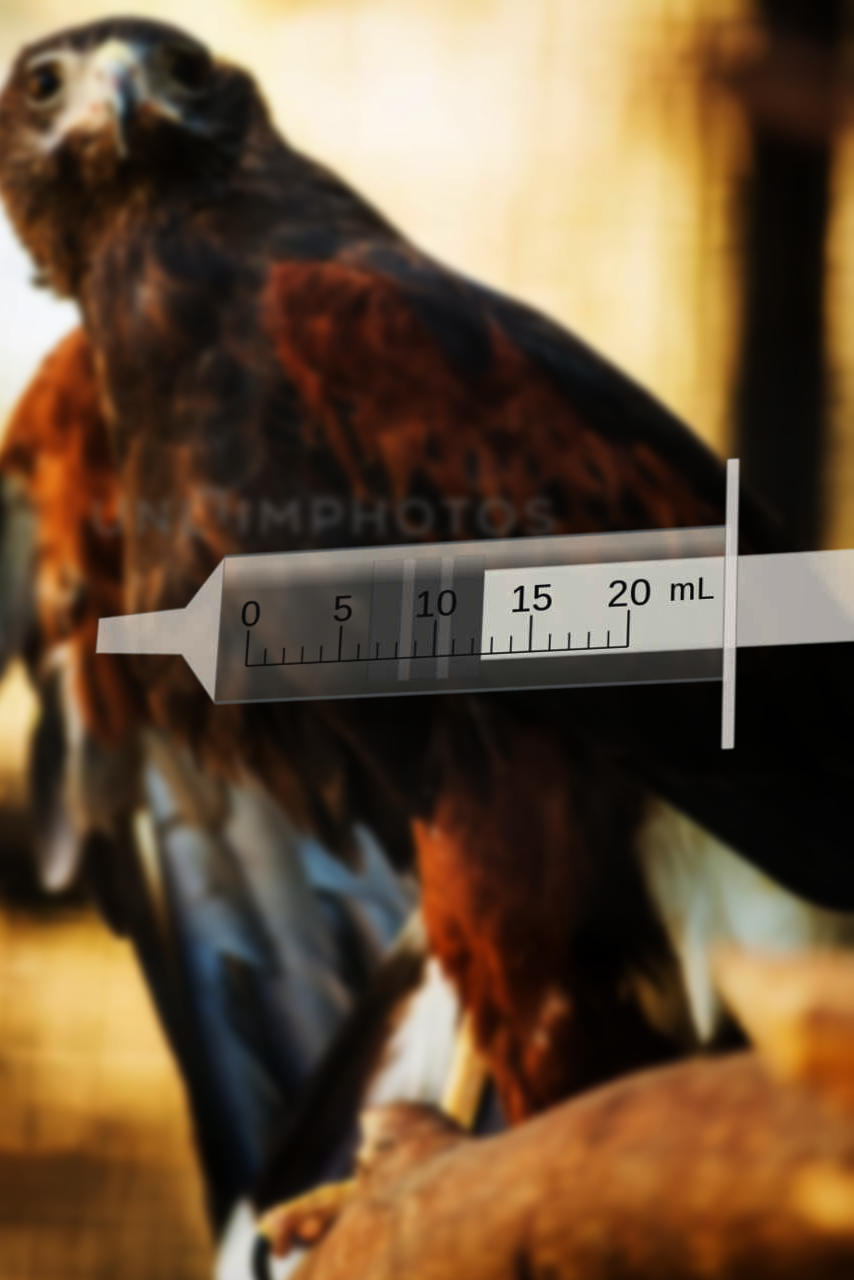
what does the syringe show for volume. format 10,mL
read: 6.5,mL
